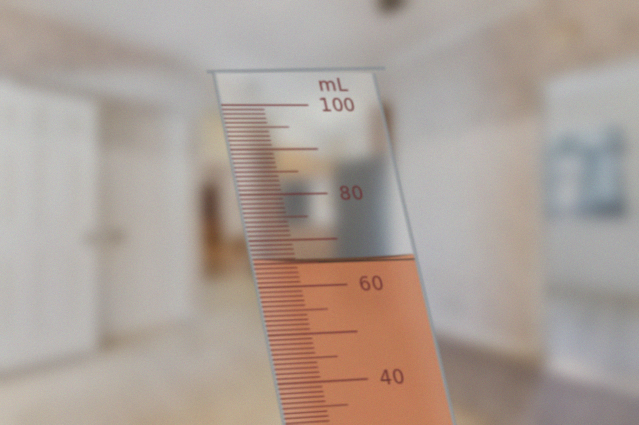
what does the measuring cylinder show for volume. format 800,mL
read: 65,mL
